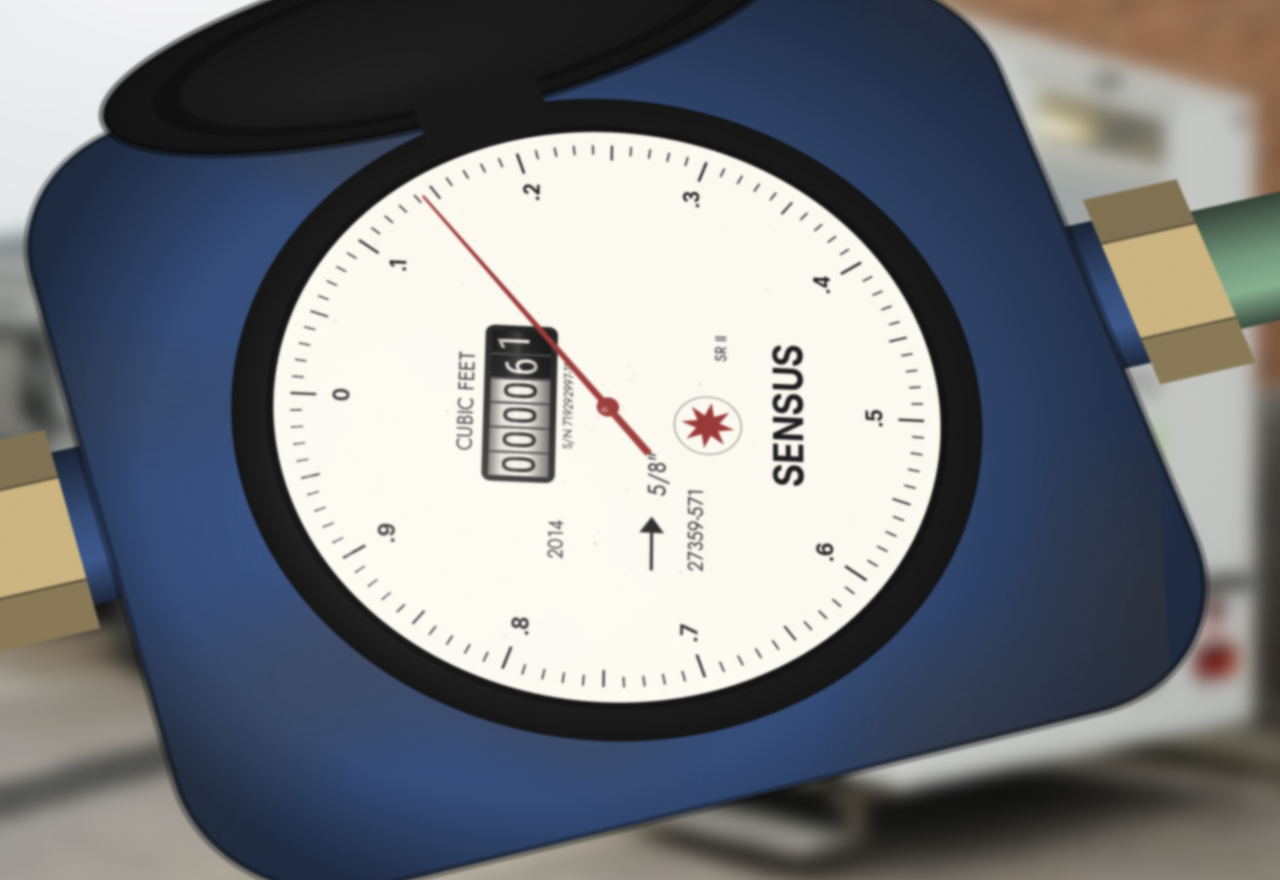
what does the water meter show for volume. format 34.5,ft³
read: 61.14,ft³
